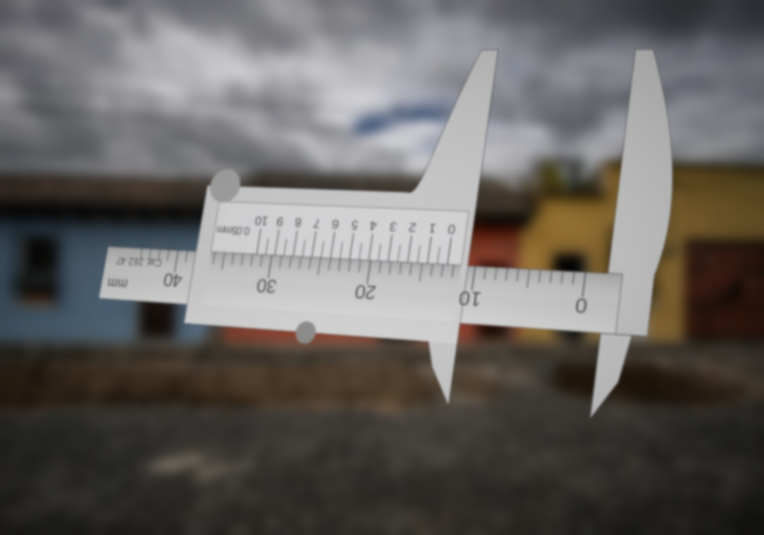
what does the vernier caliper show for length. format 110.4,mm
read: 12.6,mm
